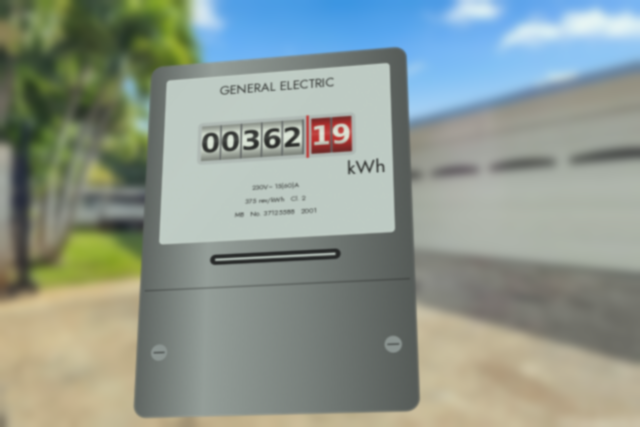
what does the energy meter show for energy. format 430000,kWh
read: 362.19,kWh
